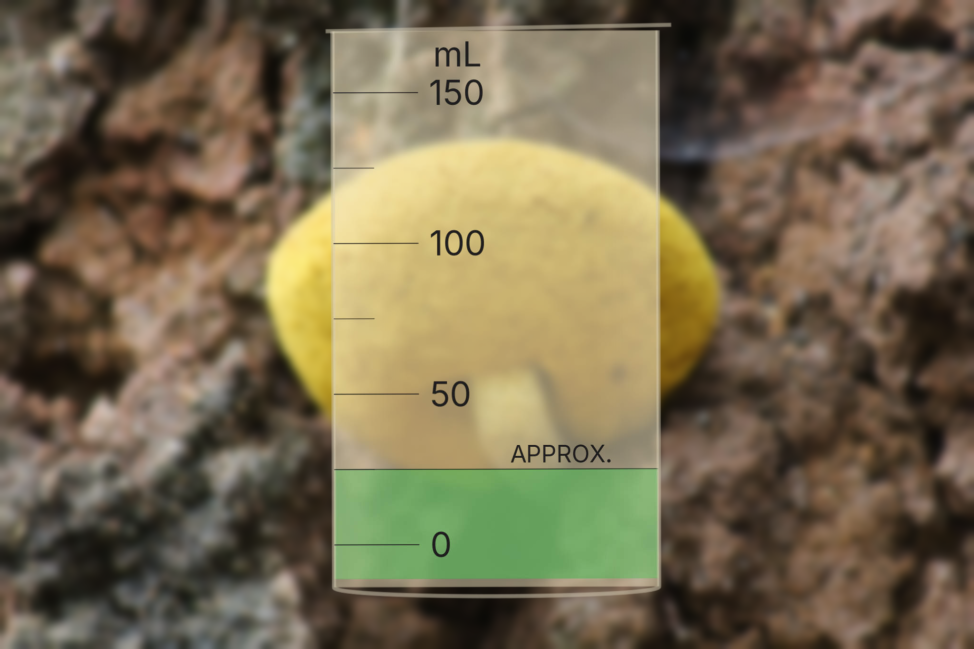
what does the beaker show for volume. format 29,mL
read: 25,mL
